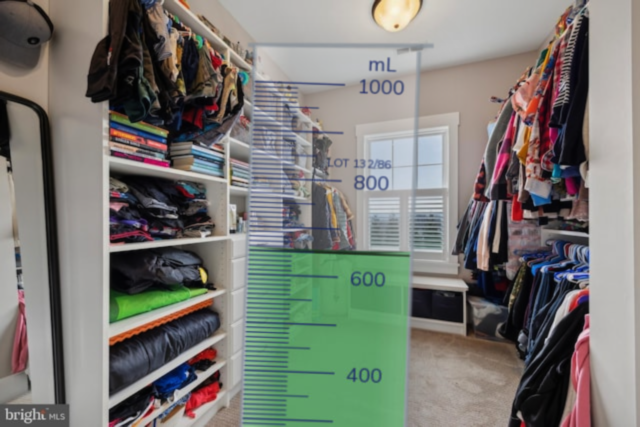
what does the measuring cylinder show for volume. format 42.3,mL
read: 650,mL
